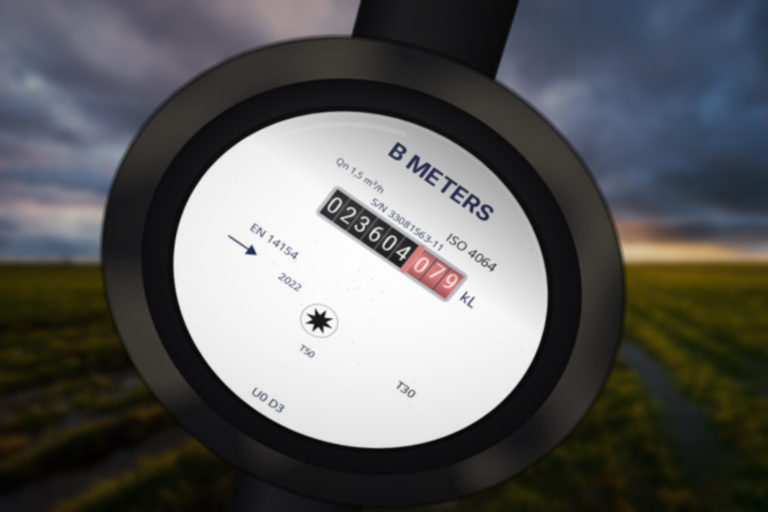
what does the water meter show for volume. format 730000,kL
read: 23604.079,kL
